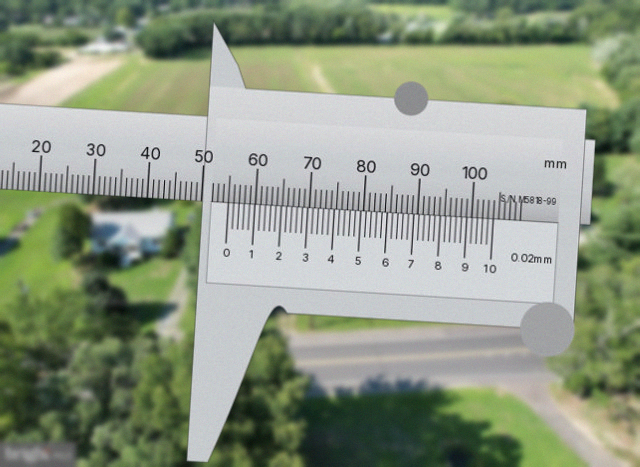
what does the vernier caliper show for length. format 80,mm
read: 55.0,mm
